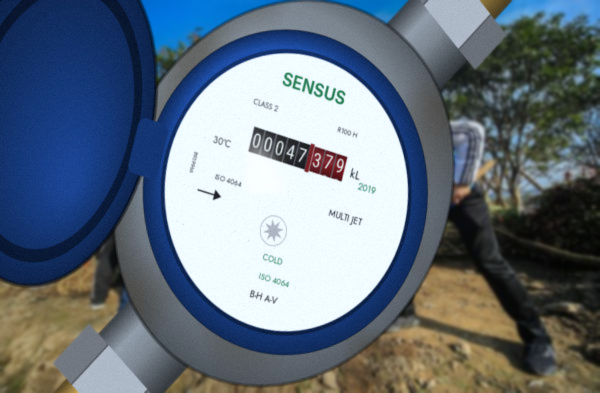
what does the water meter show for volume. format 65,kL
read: 47.379,kL
